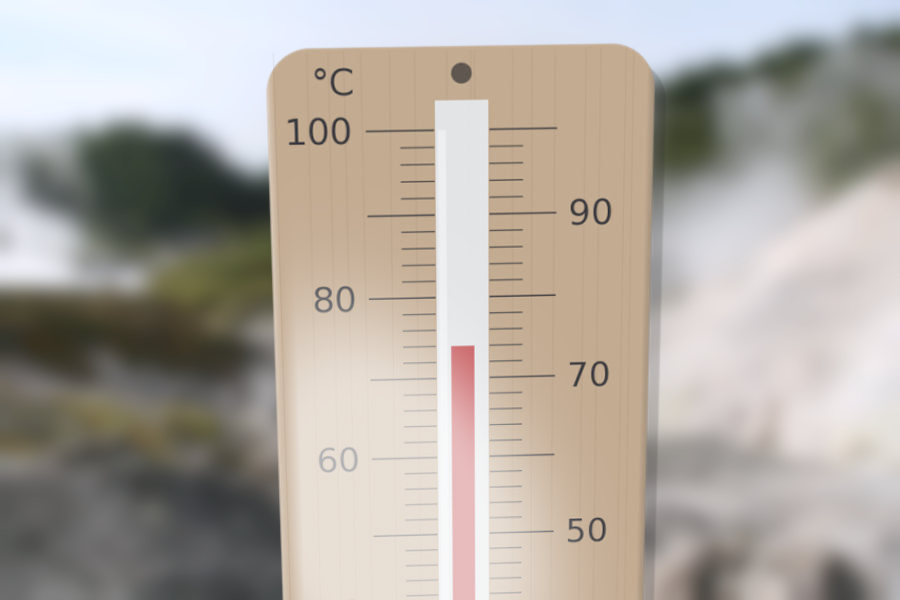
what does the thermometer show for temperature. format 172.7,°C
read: 74,°C
